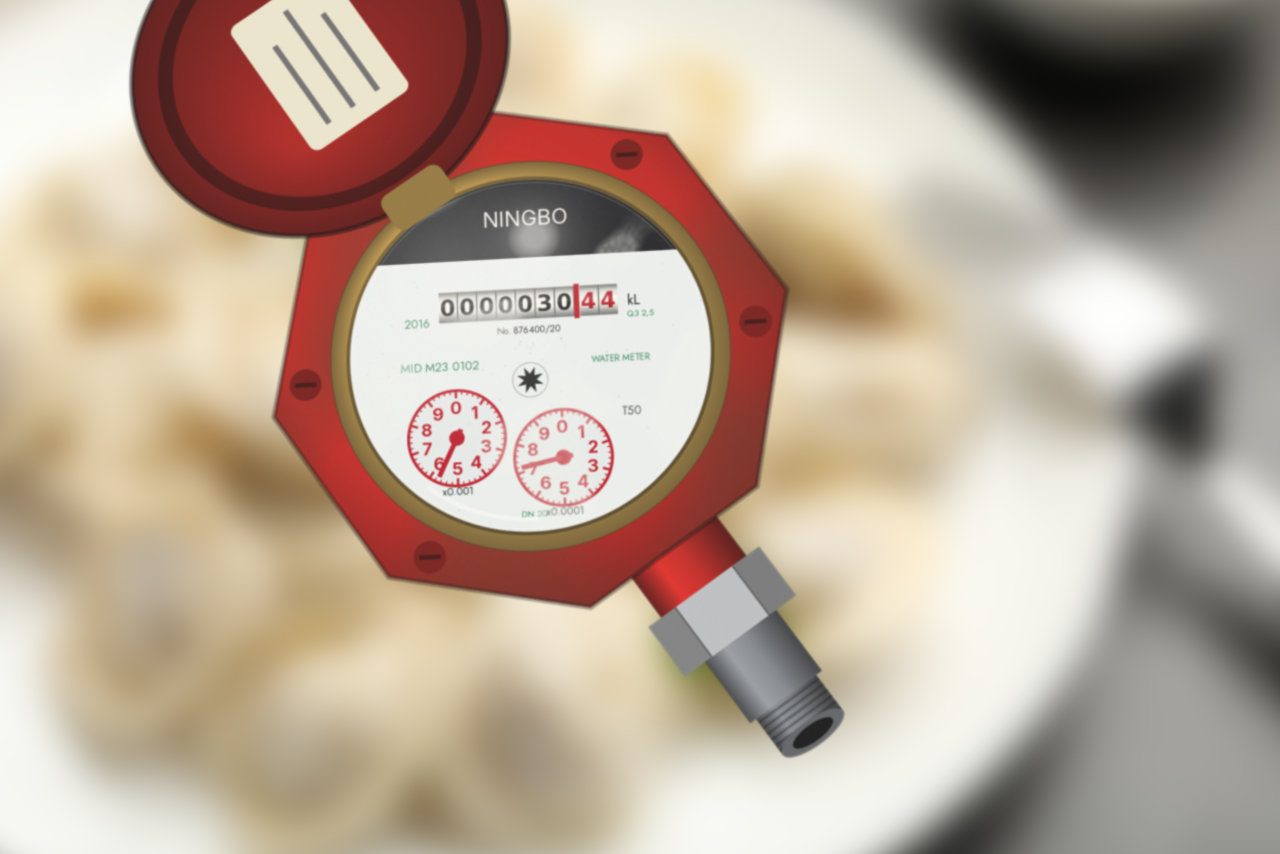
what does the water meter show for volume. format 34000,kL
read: 30.4457,kL
